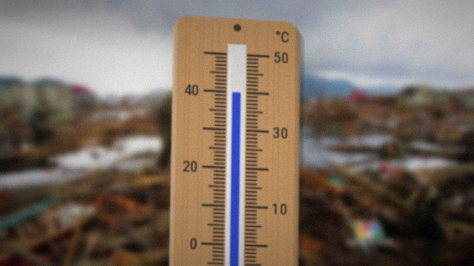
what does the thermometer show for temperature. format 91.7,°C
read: 40,°C
